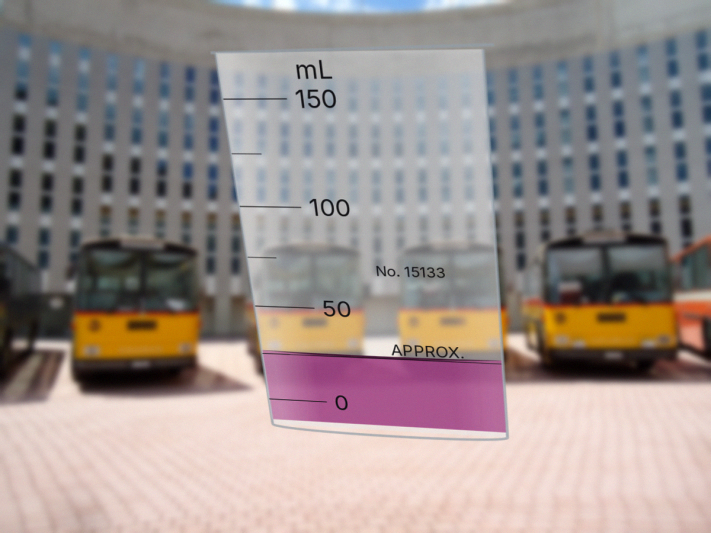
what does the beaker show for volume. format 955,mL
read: 25,mL
